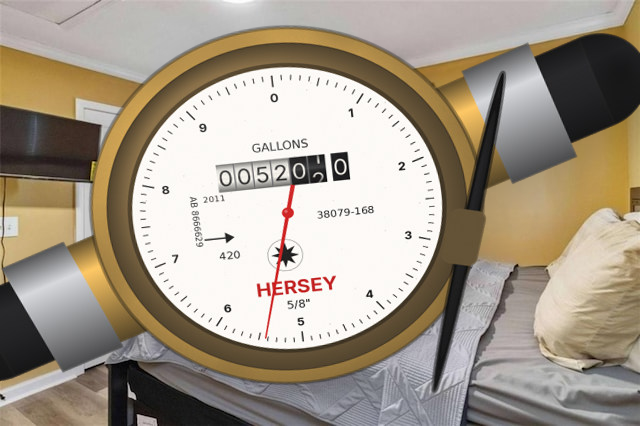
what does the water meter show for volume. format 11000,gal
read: 52015.4,gal
